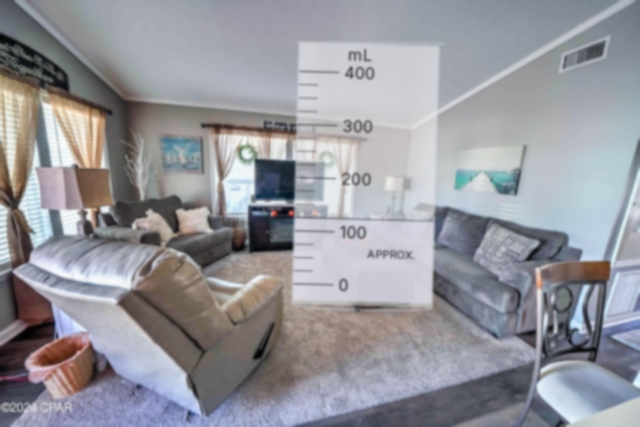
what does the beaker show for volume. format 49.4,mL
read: 125,mL
